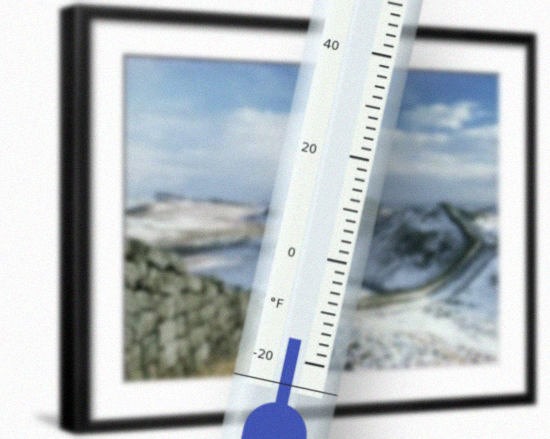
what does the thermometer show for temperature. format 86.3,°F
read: -16,°F
